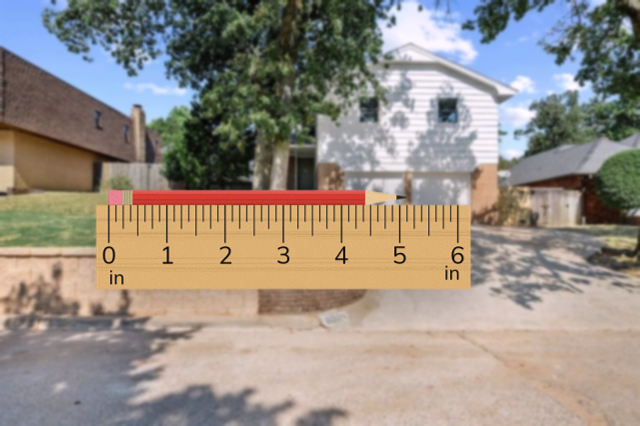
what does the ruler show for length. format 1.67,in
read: 5.125,in
